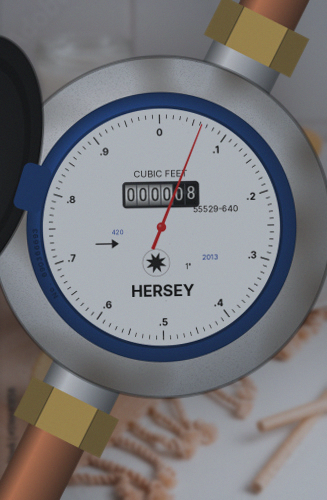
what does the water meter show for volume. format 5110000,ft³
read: 8.06,ft³
